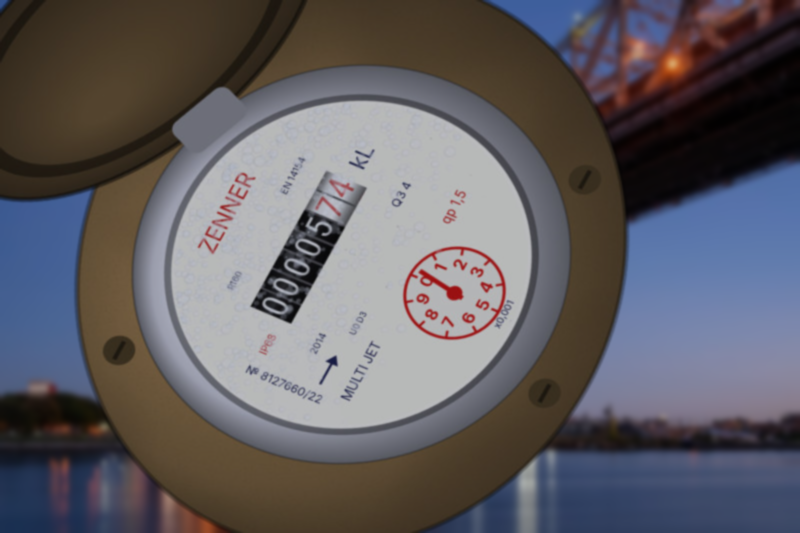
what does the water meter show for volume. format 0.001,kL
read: 5.740,kL
